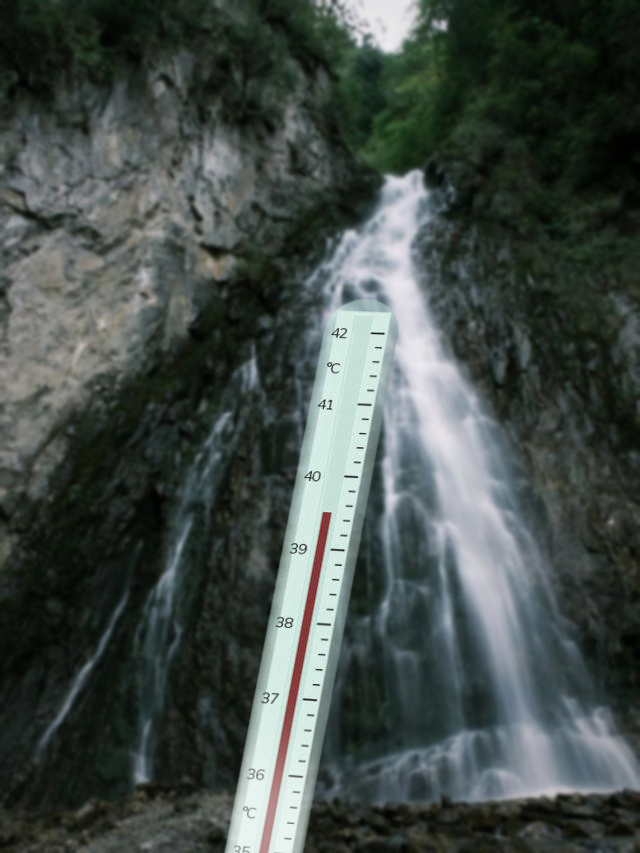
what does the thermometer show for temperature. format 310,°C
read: 39.5,°C
